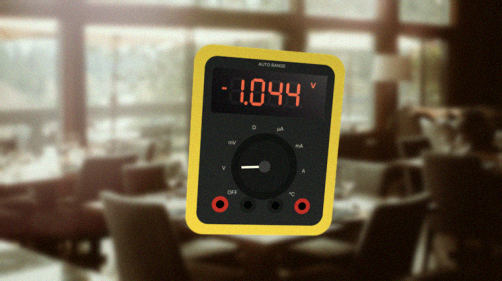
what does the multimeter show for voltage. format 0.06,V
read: -1.044,V
